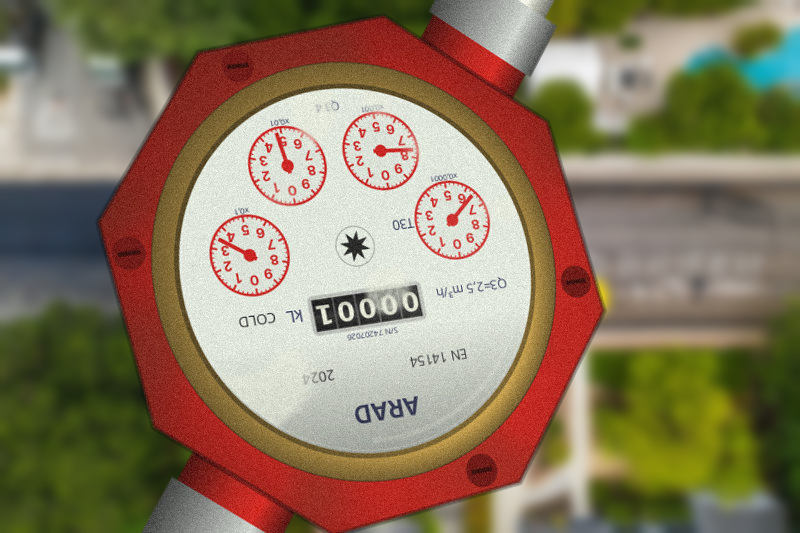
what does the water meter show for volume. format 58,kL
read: 1.3476,kL
